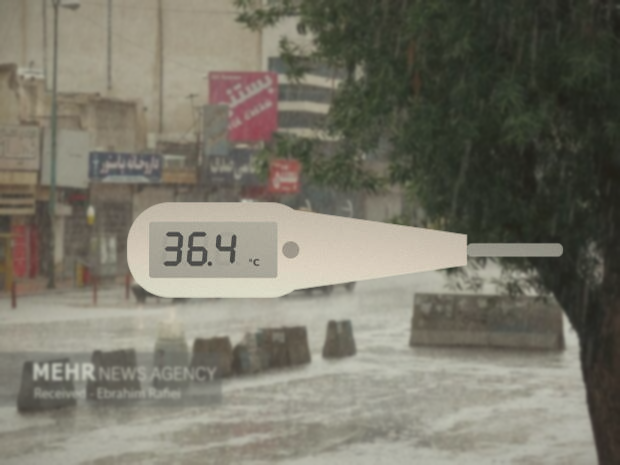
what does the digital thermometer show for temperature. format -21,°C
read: 36.4,°C
